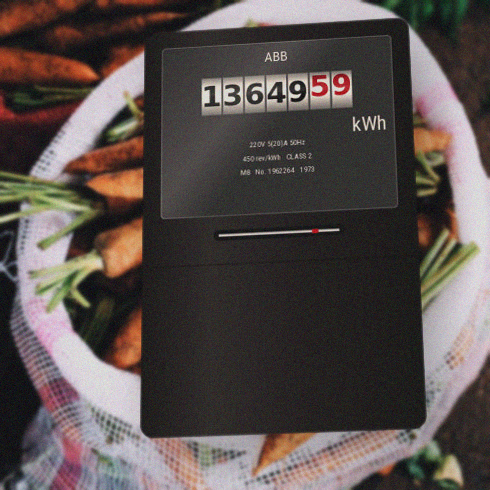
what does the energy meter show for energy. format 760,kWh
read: 13649.59,kWh
